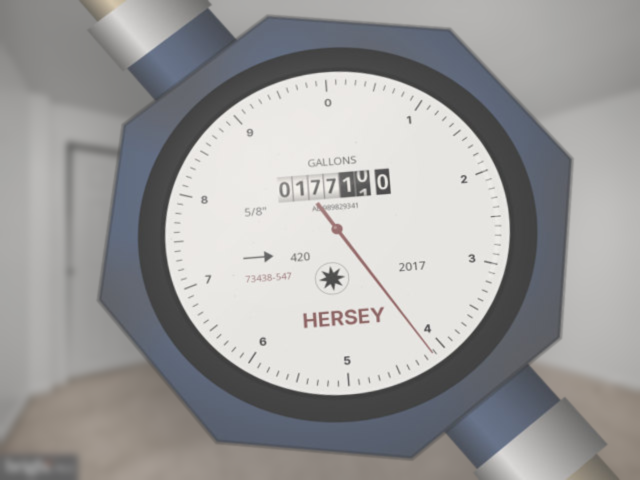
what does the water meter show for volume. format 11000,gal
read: 177104.1,gal
